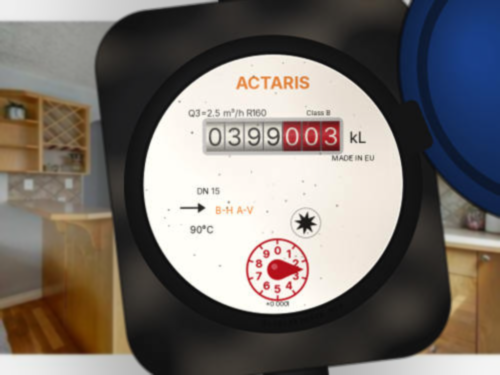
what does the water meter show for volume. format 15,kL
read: 399.0032,kL
